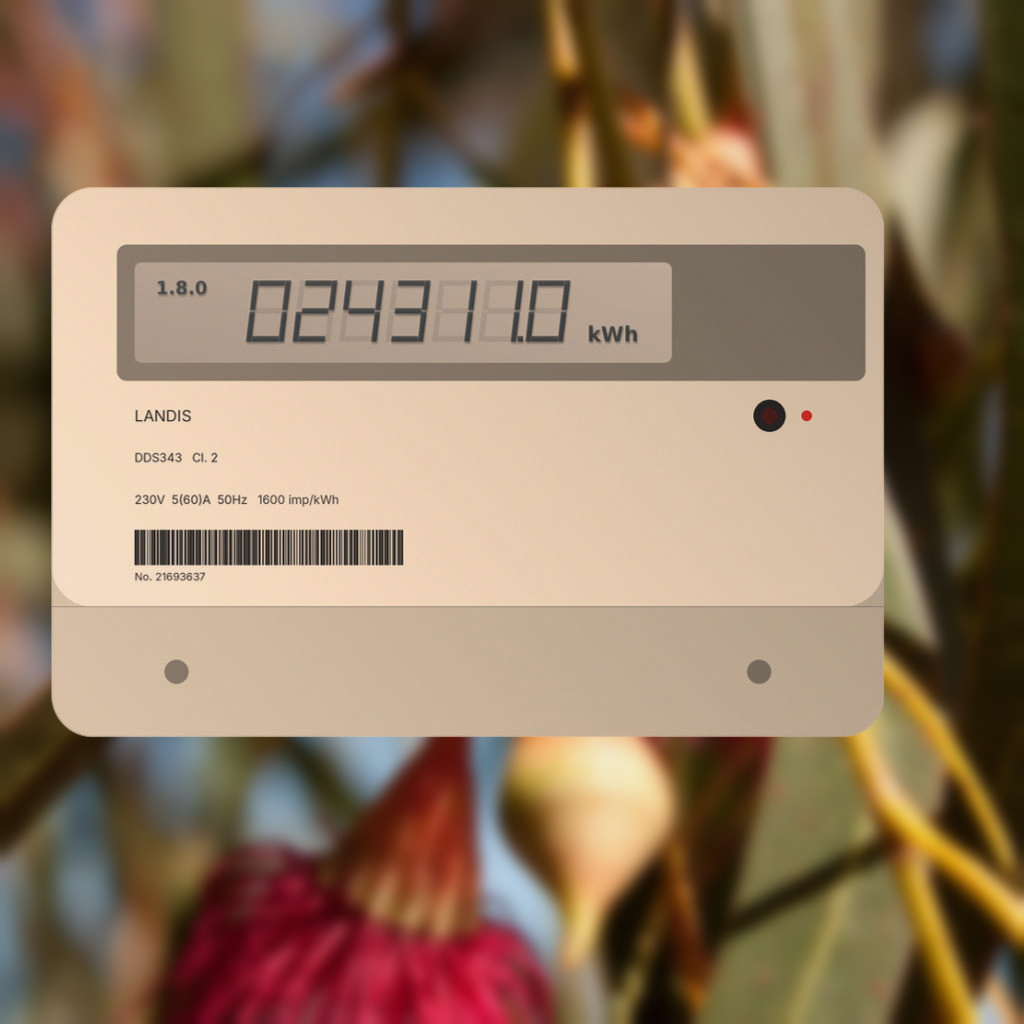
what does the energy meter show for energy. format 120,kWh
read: 24311.0,kWh
